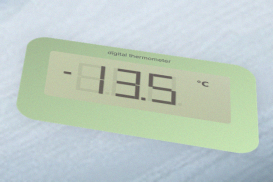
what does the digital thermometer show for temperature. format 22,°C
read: -13.5,°C
